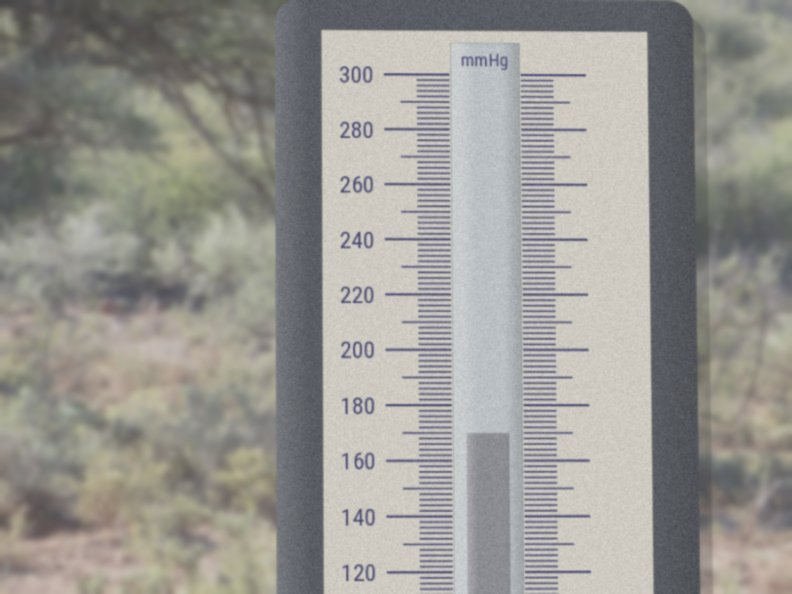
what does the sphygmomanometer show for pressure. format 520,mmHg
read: 170,mmHg
